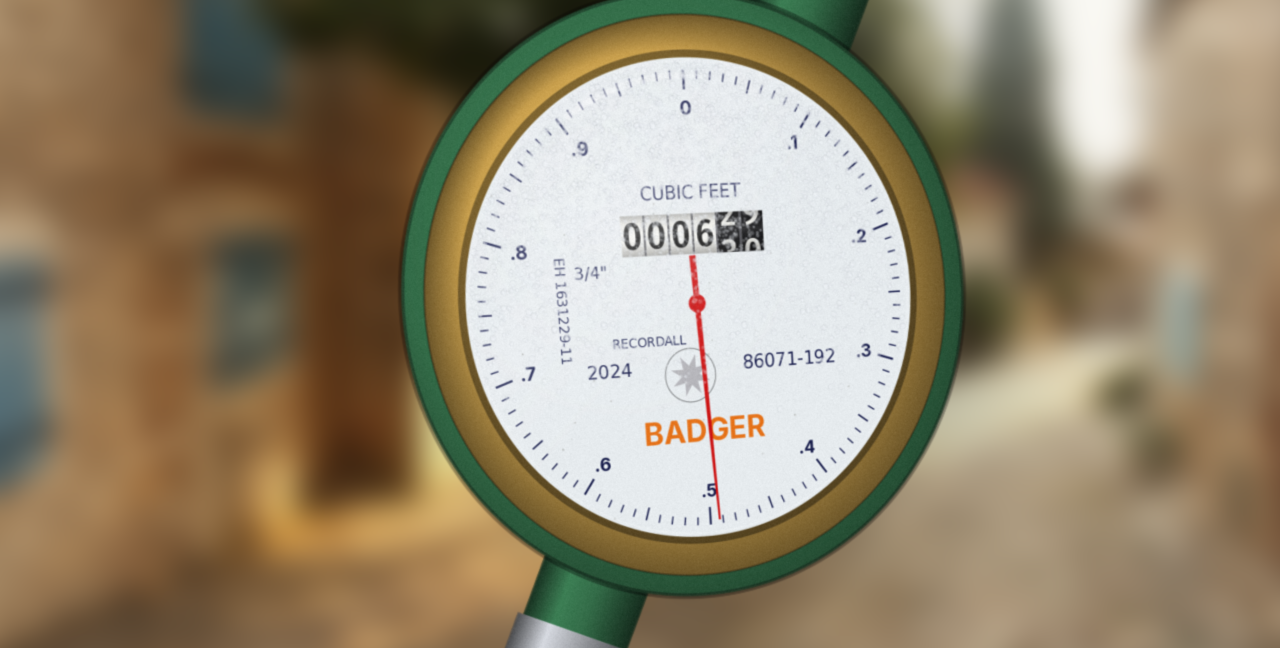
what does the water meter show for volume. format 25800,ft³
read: 629.49,ft³
